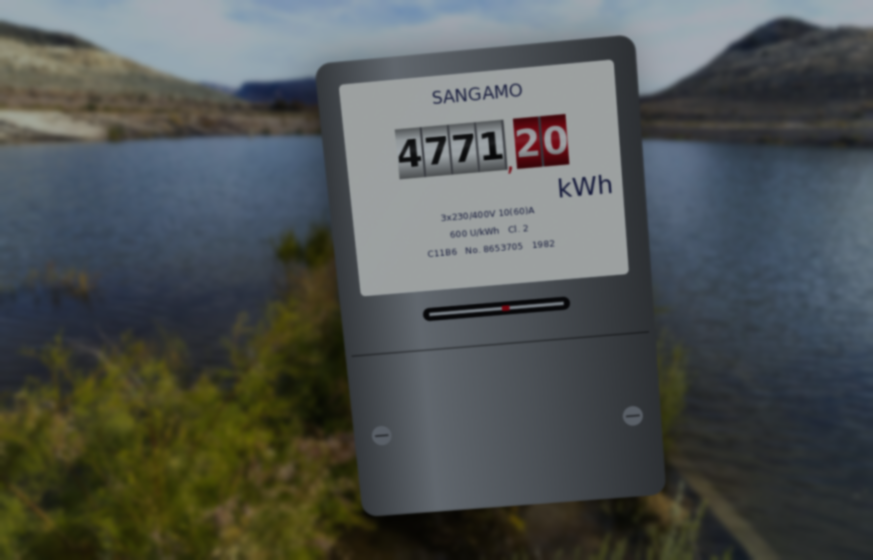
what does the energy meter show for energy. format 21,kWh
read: 4771.20,kWh
